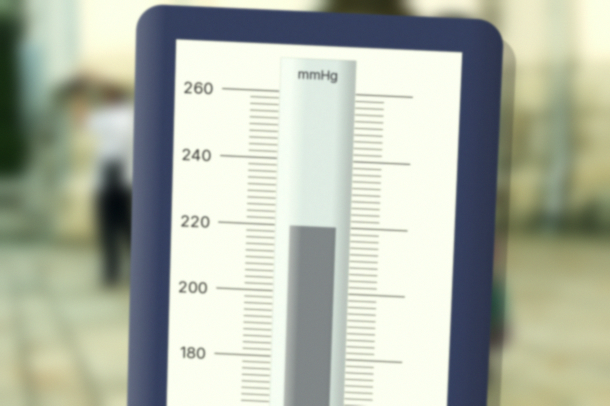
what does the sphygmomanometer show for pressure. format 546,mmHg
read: 220,mmHg
